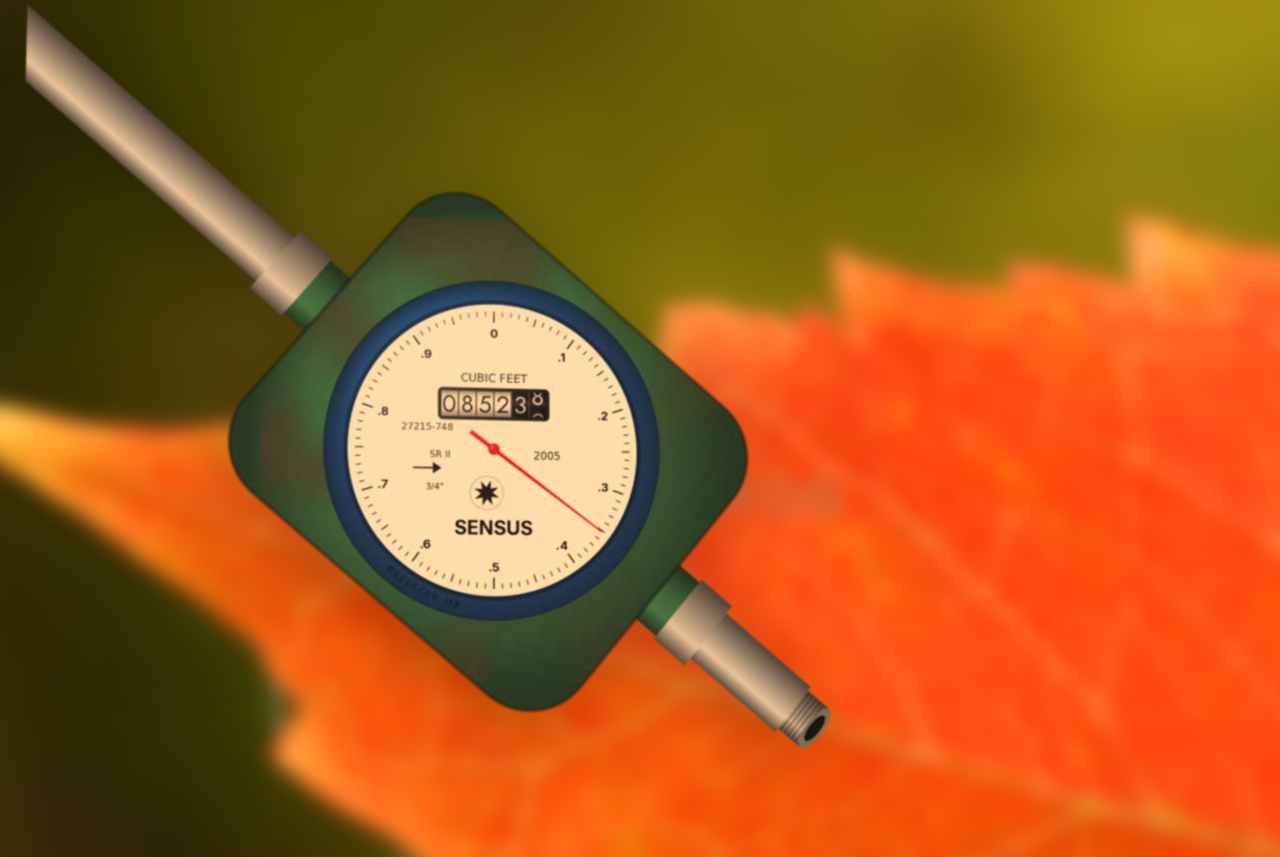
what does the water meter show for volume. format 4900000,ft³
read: 85238.35,ft³
